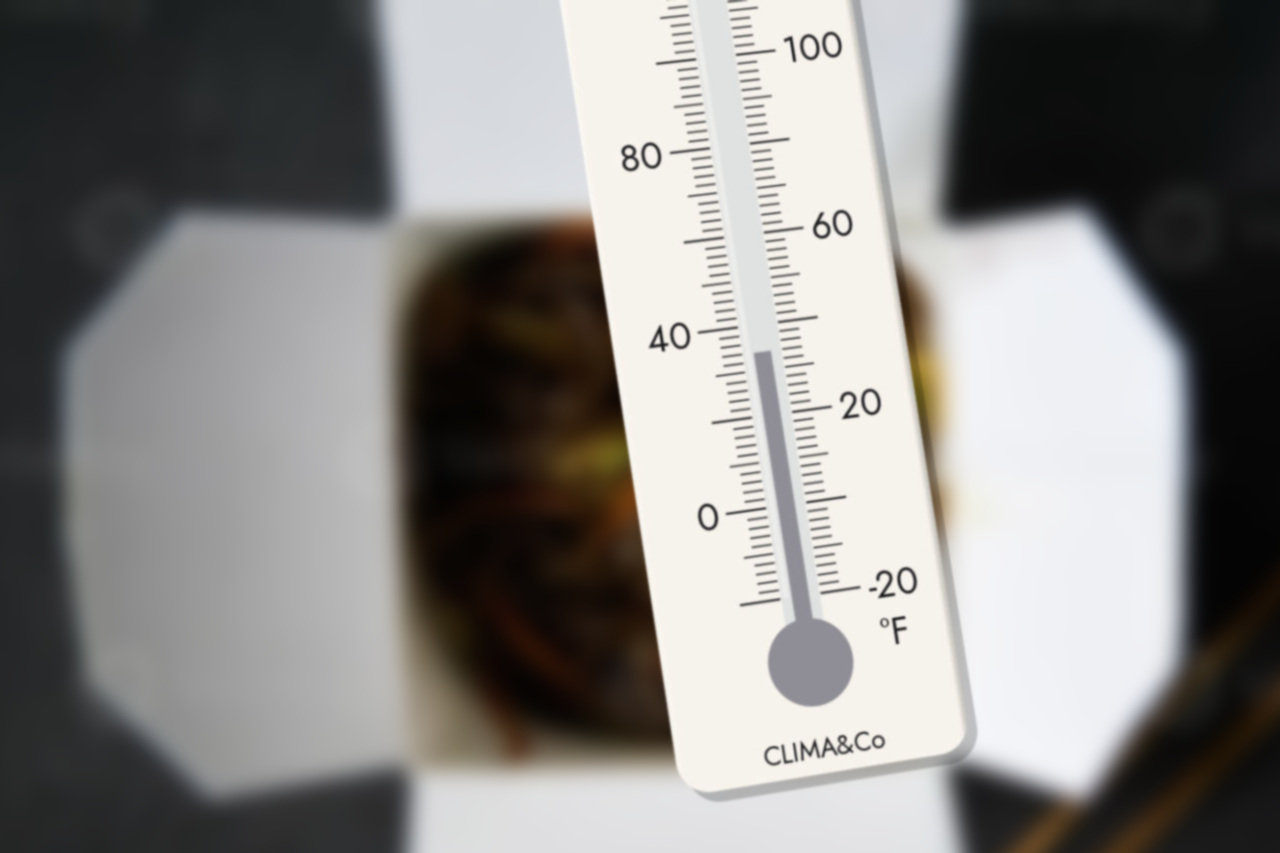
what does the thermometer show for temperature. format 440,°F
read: 34,°F
